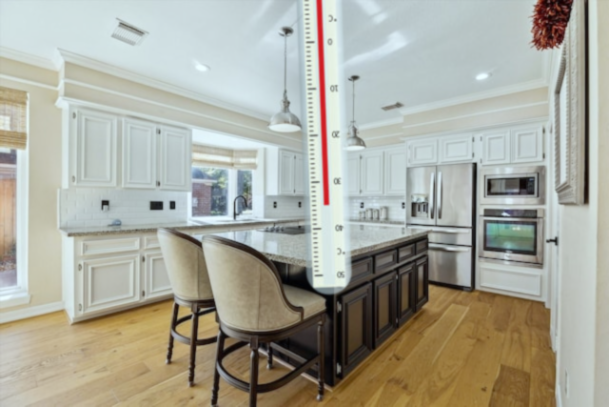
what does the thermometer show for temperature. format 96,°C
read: 35,°C
